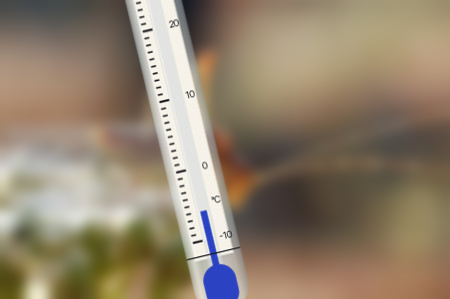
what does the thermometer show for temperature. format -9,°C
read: -6,°C
